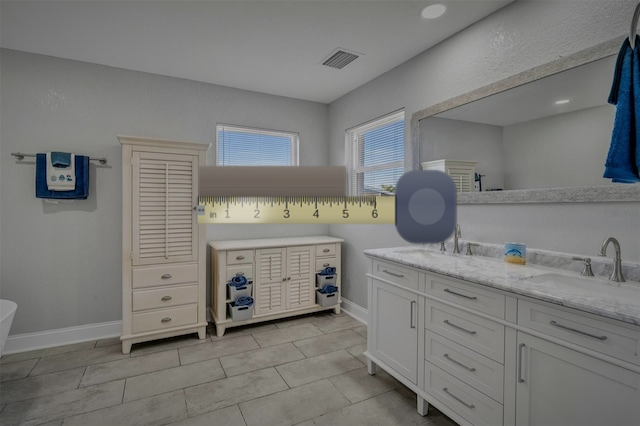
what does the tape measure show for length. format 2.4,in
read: 5,in
